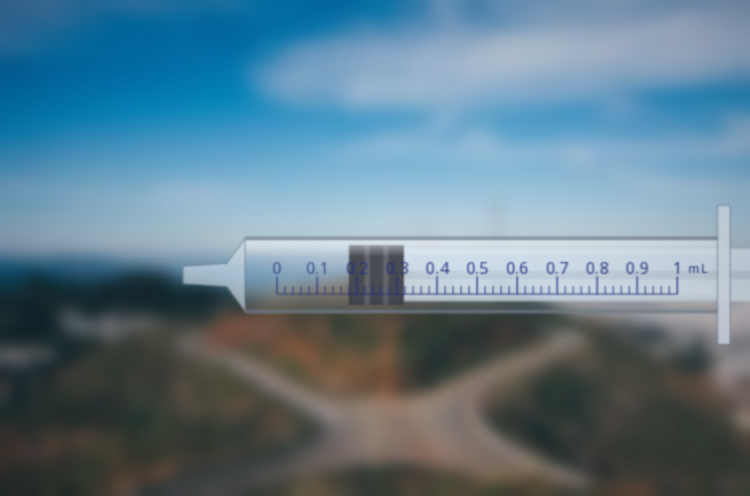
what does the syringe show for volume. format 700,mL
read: 0.18,mL
